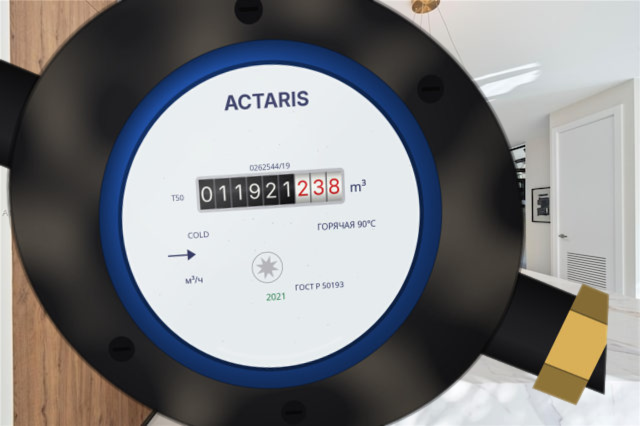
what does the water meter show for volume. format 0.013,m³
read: 11921.238,m³
